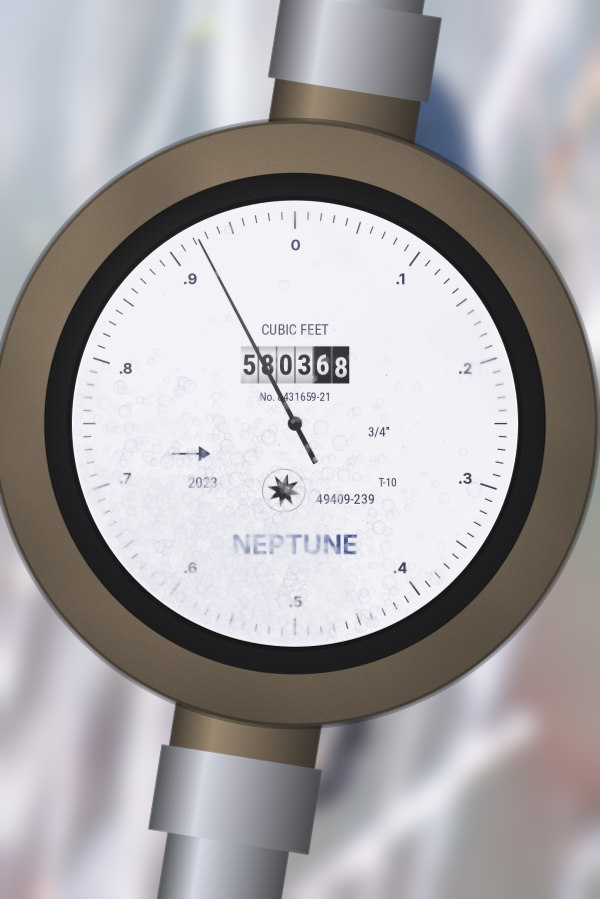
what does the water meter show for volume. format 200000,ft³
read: 580367.92,ft³
